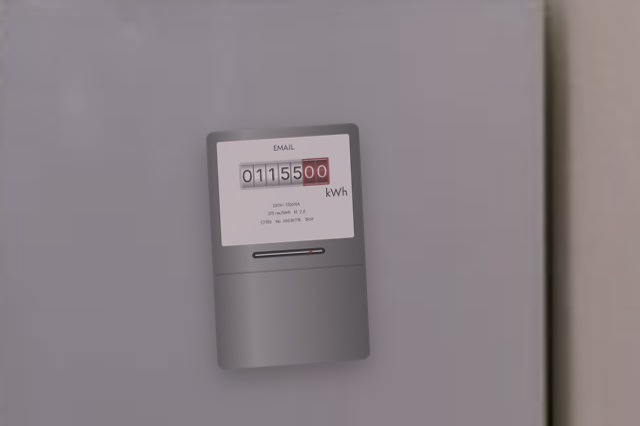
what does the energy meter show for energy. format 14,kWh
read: 1155.00,kWh
